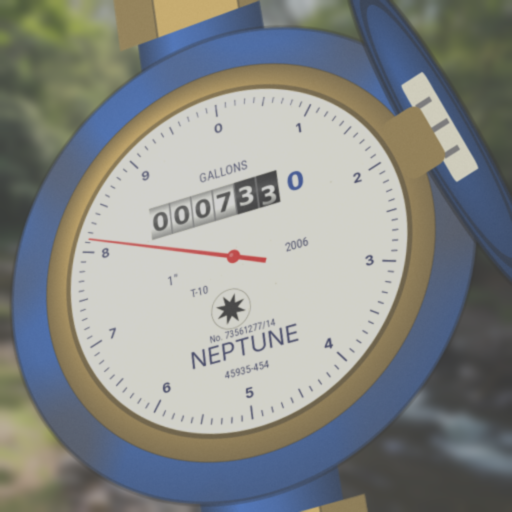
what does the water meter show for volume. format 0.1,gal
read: 7328.1,gal
